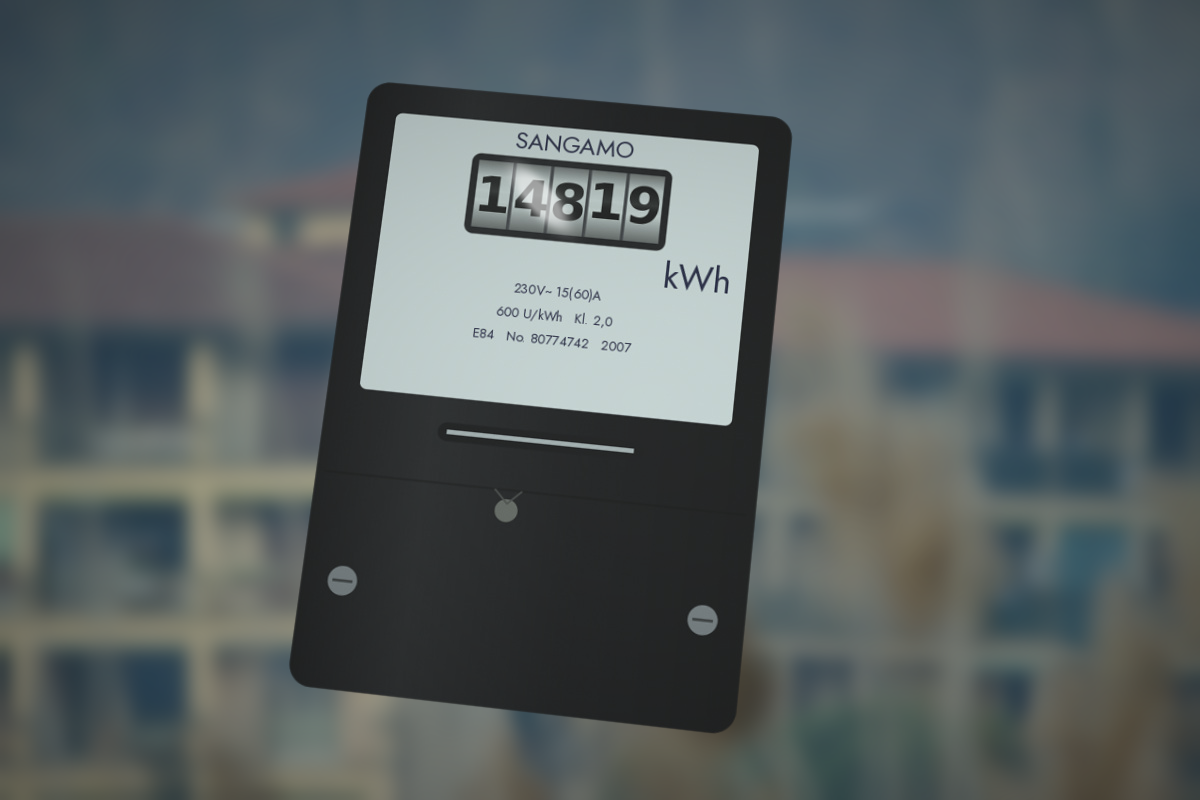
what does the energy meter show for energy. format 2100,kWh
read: 14819,kWh
